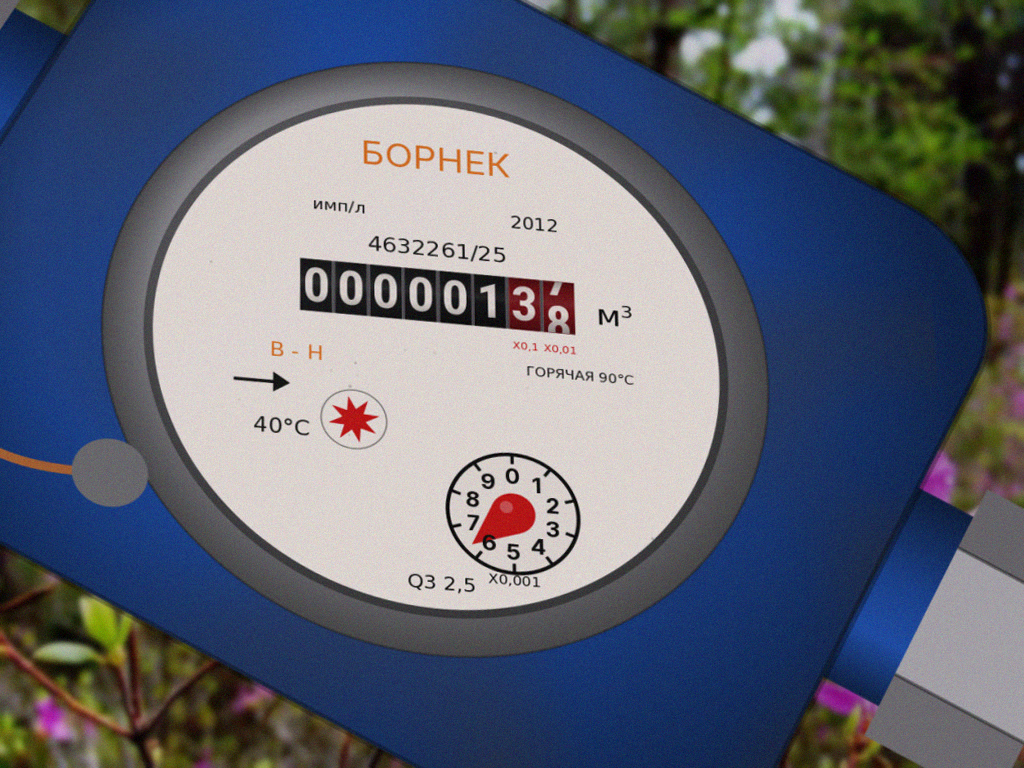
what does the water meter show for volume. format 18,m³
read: 1.376,m³
